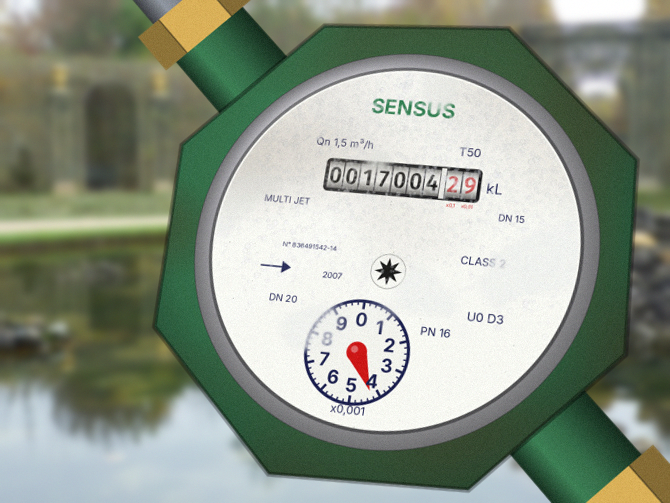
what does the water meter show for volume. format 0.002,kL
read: 17004.294,kL
